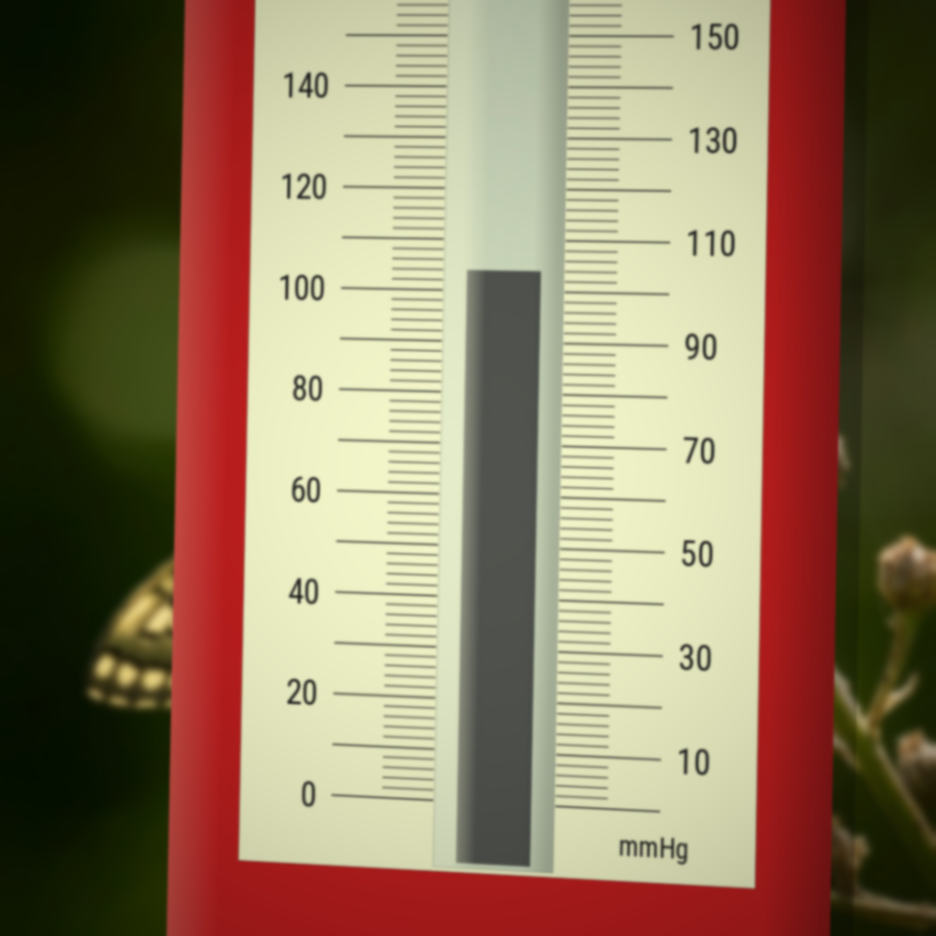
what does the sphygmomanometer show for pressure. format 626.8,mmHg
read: 104,mmHg
